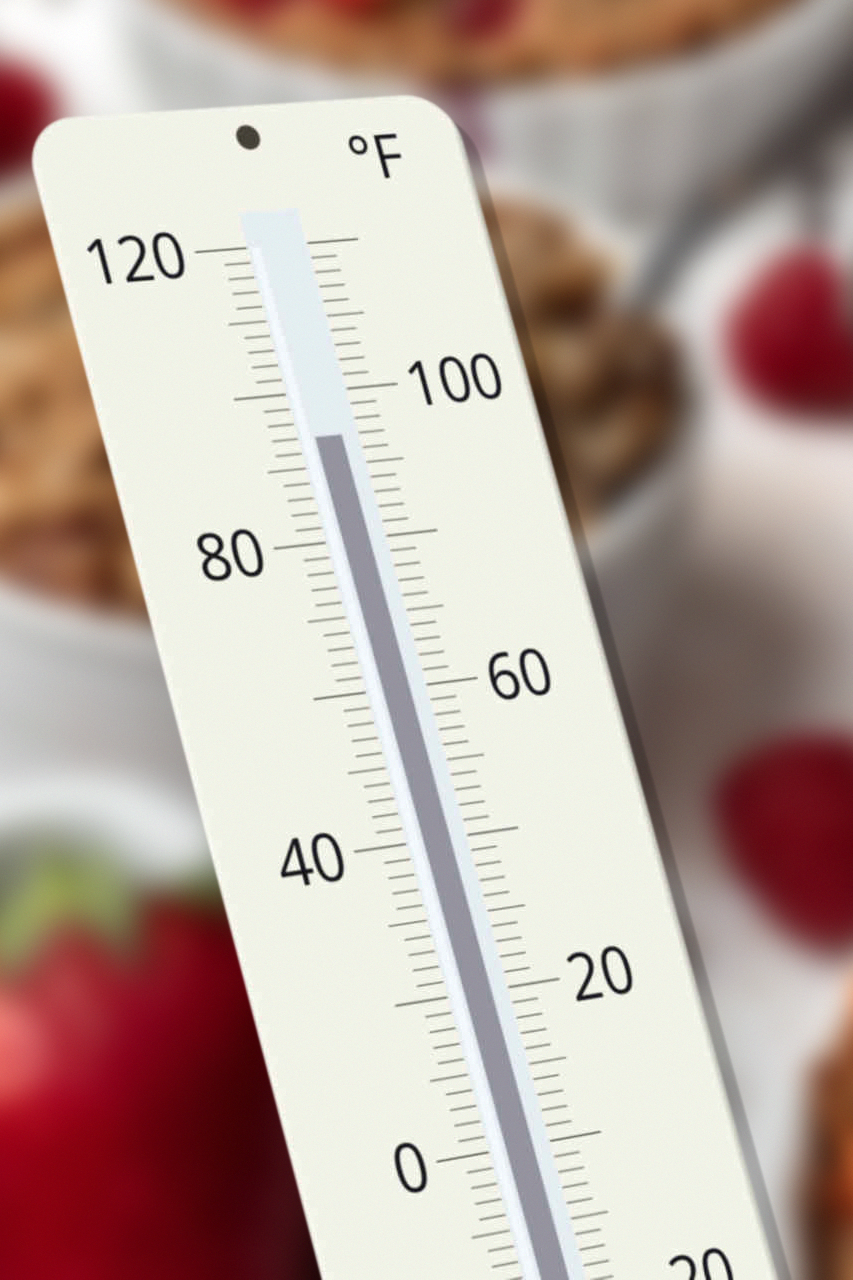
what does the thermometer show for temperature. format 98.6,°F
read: 94,°F
